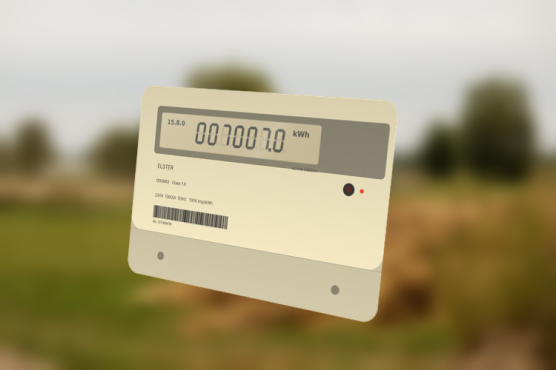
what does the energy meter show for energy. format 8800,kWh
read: 7007.0,kWh
